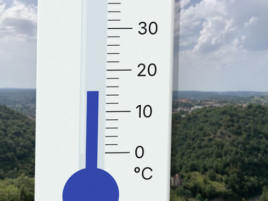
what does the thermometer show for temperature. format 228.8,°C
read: 15,°C
